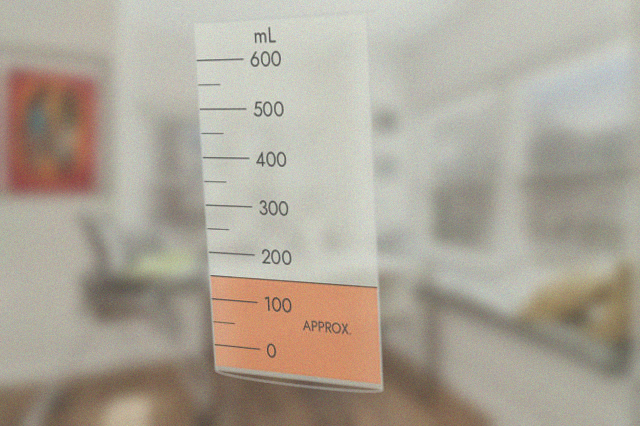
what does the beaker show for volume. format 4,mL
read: 150,mL
